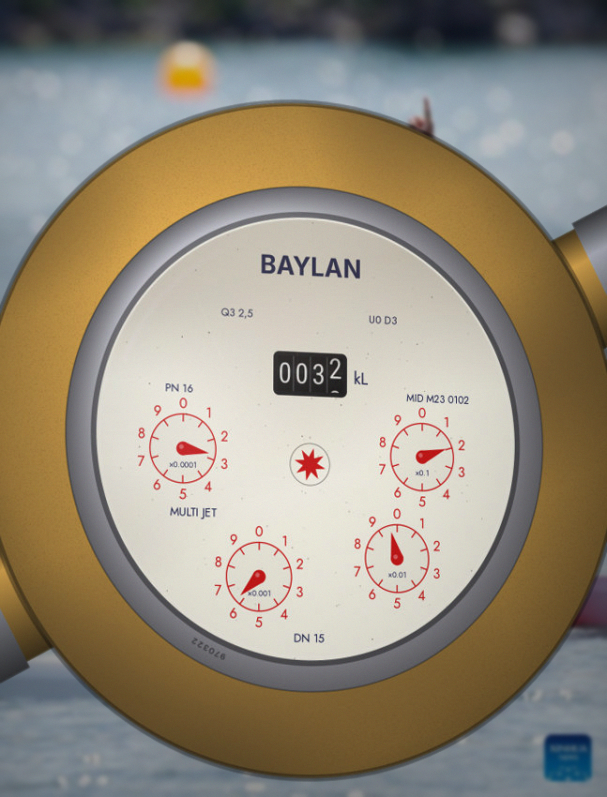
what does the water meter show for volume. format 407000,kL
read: 32.1962,kL
